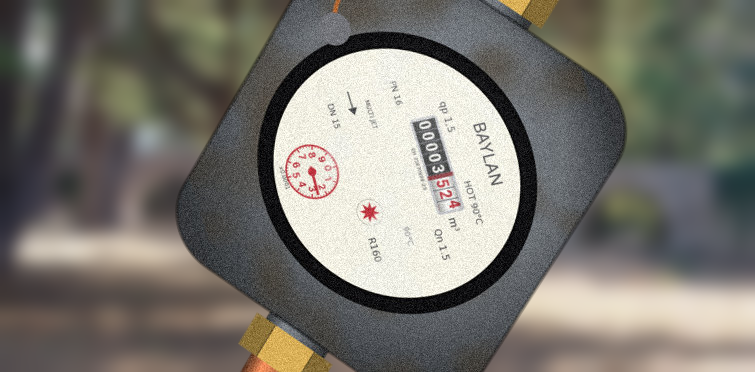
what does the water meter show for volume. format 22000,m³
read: 3.5242,m³
